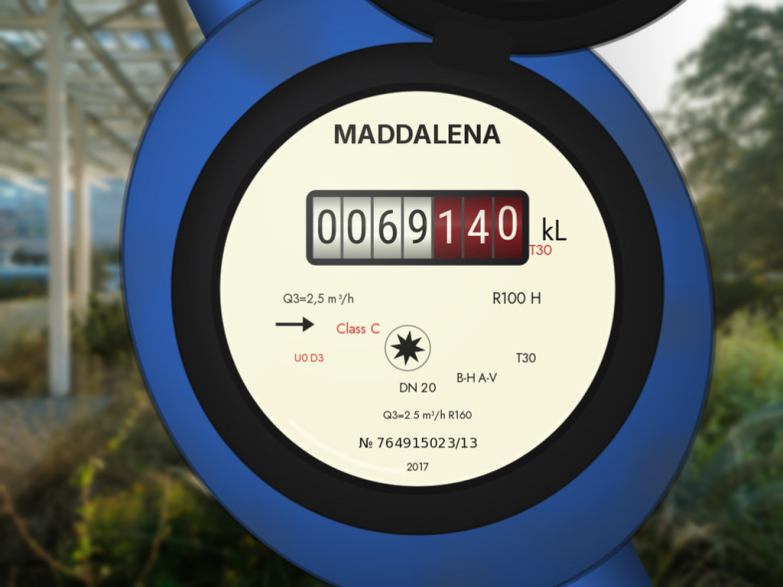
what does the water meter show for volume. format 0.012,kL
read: 69.140,kL
